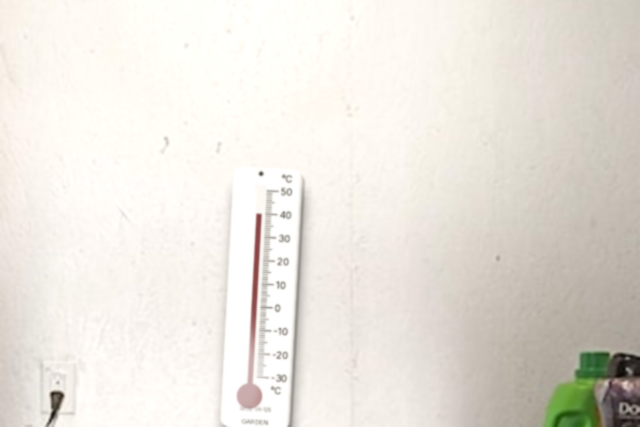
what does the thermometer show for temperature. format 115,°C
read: 40,°C
